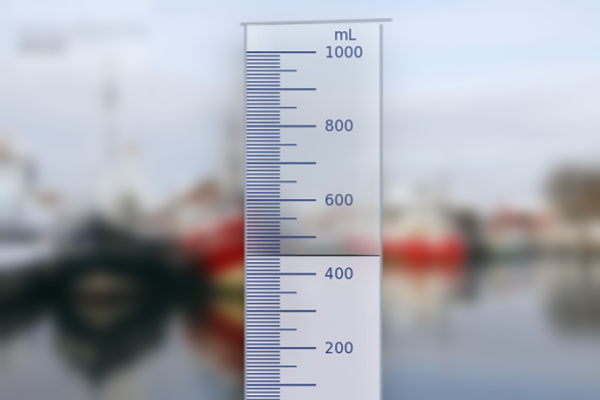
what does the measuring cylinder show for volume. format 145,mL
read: 450,mL
